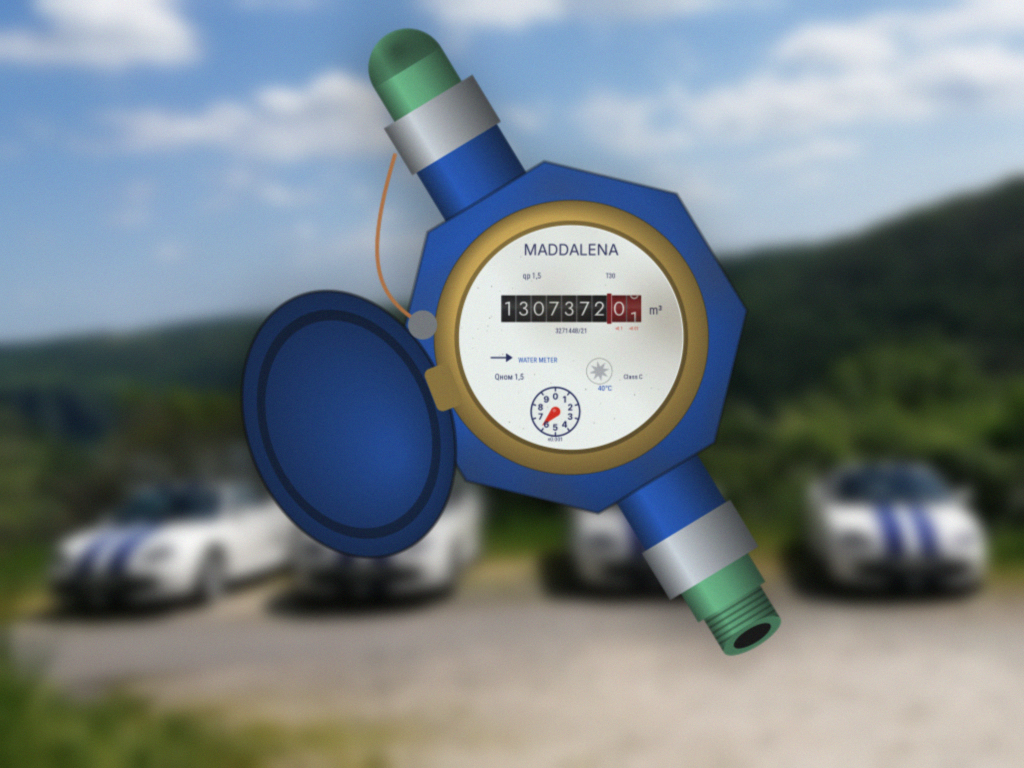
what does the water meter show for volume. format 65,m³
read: 1307372.006,m³
